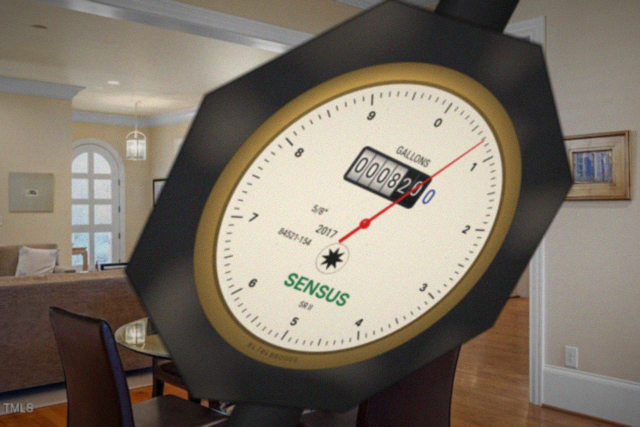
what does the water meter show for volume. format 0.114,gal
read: 8200.7,gal
